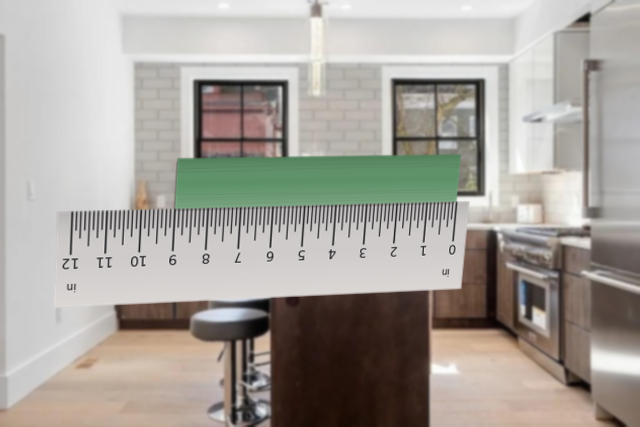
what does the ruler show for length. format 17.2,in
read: 9,in
